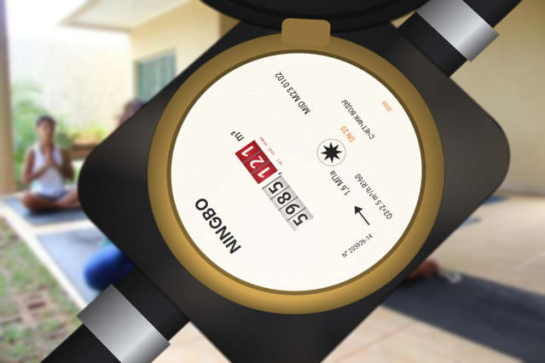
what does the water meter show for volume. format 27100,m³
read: 5985.121,m³
